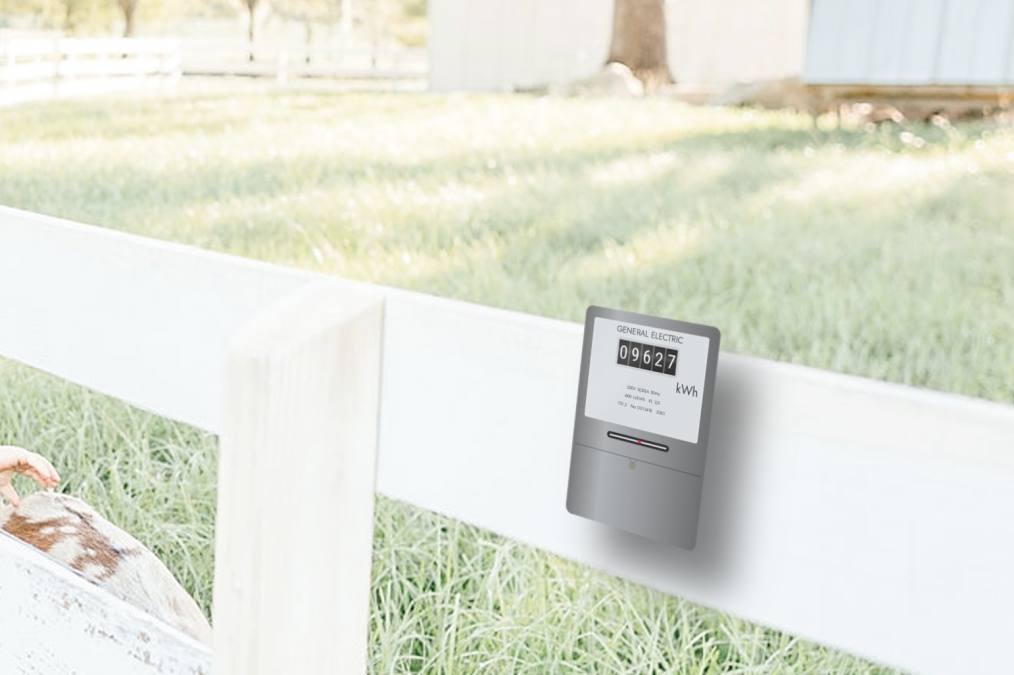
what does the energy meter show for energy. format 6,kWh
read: 9627,kWh
